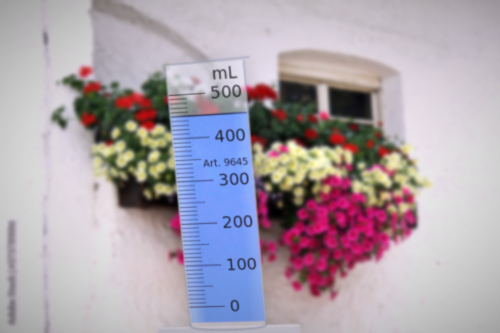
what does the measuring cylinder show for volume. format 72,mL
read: 450,mL
